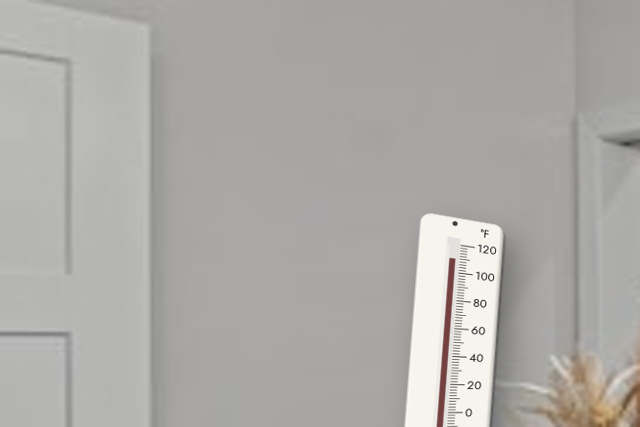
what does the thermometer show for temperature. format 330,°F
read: 110,°F
